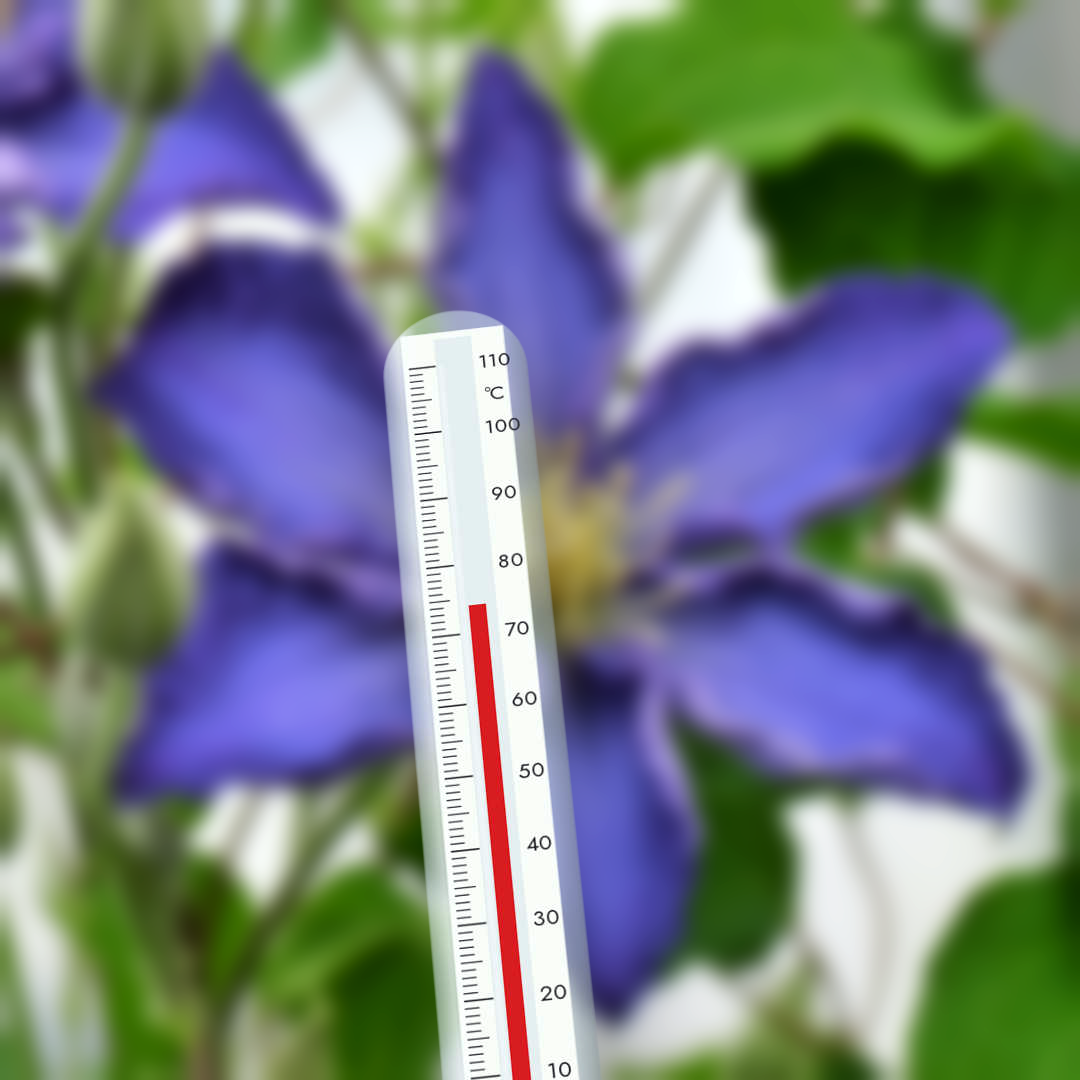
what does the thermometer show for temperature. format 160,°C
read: 74,°C
